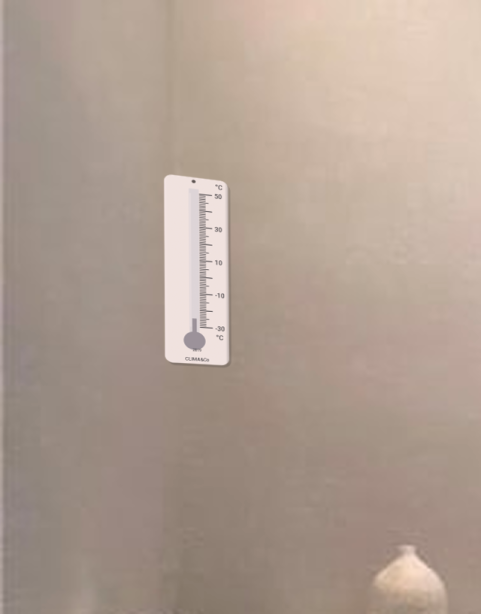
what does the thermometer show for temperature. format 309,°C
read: -25,°C
